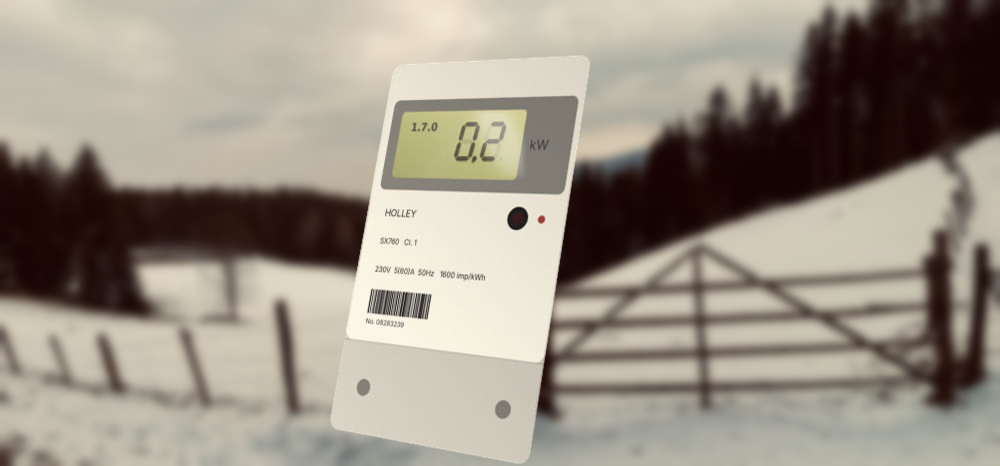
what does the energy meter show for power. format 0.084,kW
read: 0.2,kW
